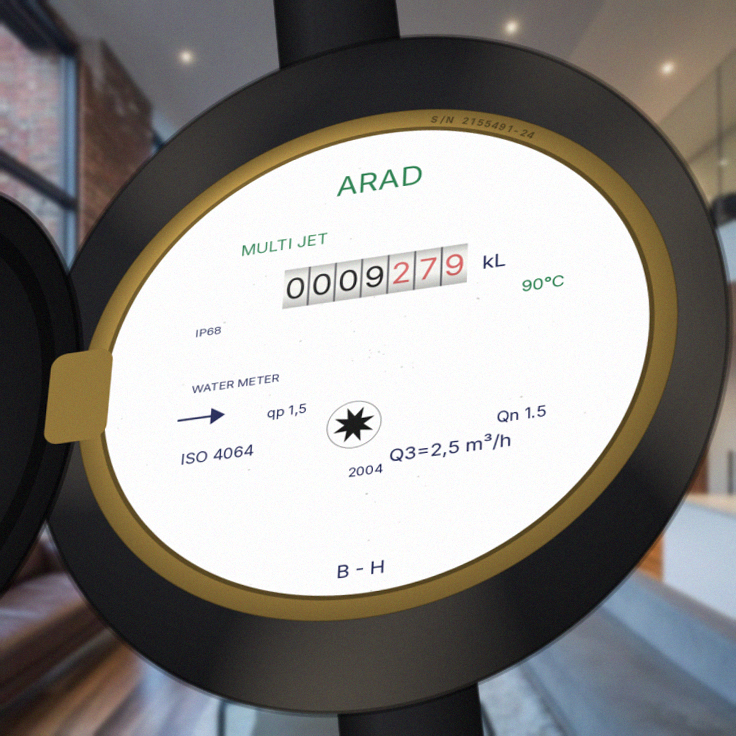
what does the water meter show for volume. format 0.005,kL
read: 9.279,kL
